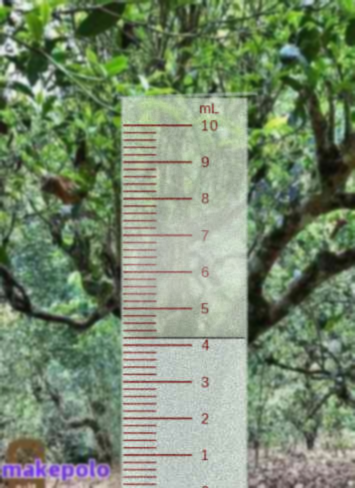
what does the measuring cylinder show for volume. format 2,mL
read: 4.2,mL
